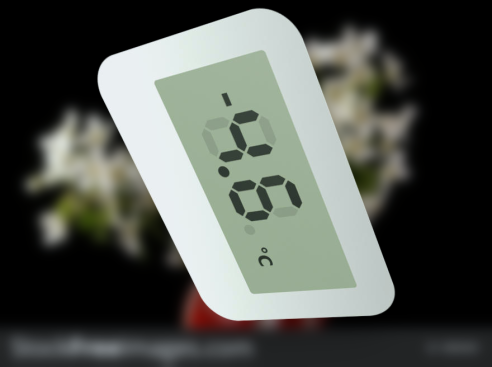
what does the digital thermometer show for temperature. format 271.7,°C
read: -4.6,°C
